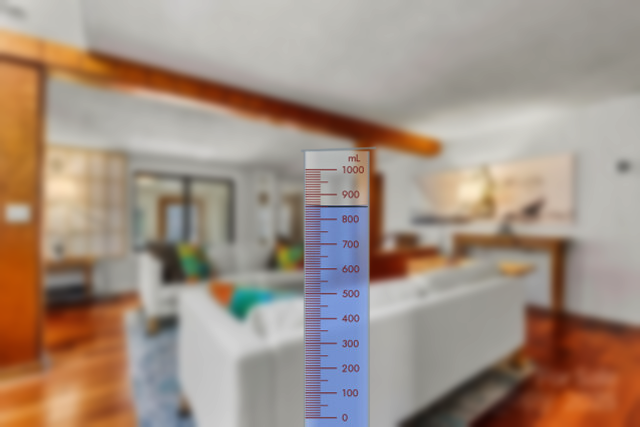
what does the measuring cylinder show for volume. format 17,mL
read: 850,mL
